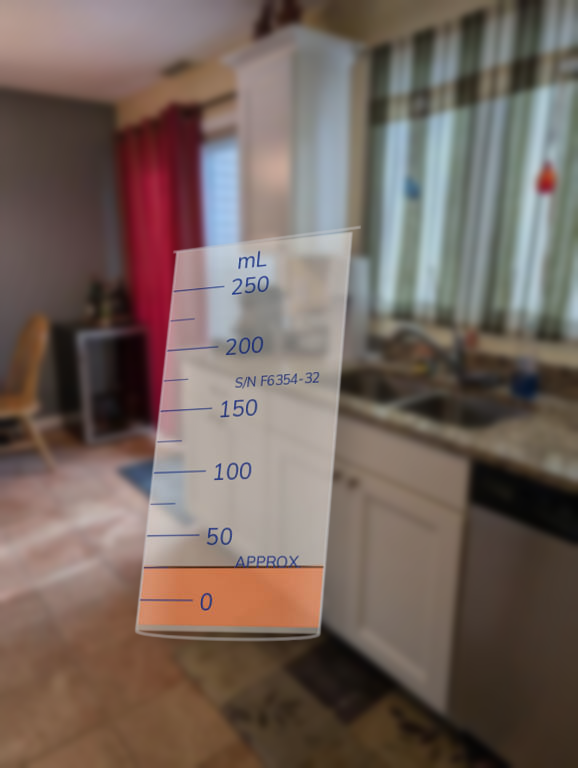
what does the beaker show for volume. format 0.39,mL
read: 25,mL
